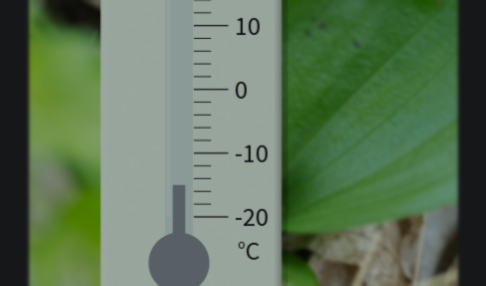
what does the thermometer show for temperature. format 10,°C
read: -15,°C
